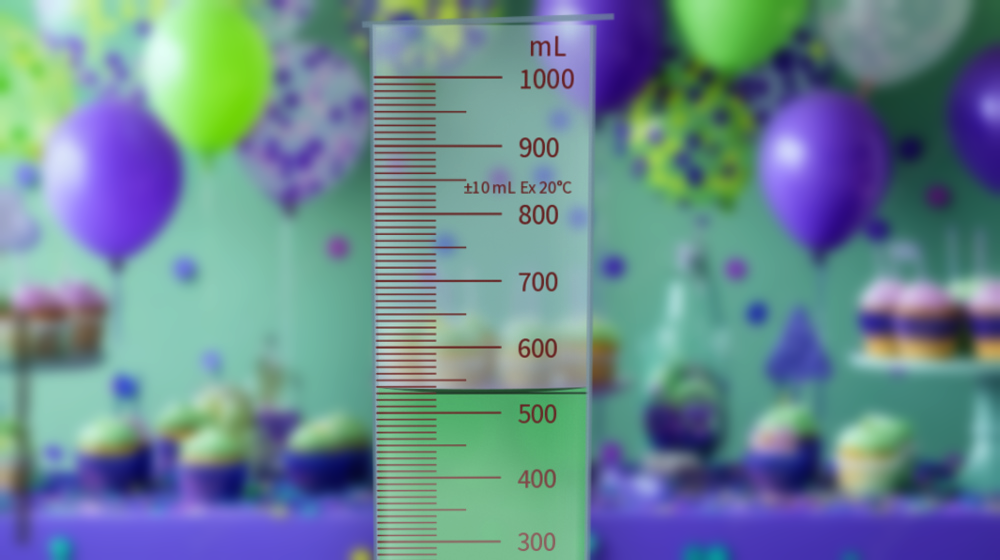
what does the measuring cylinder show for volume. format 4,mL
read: 530,mL
